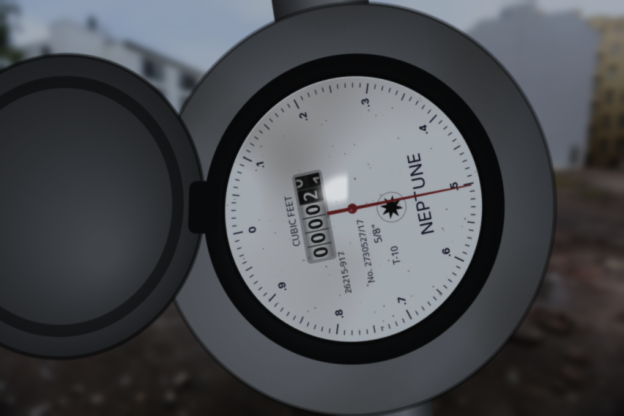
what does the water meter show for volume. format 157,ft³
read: 20.50,ft³
